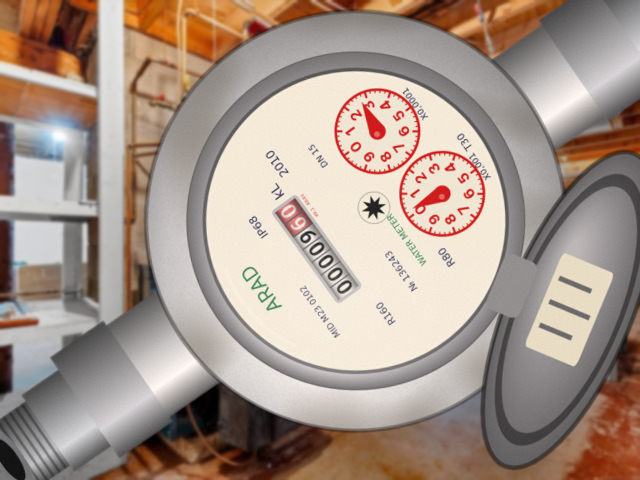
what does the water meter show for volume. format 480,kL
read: 9.6002,kL
